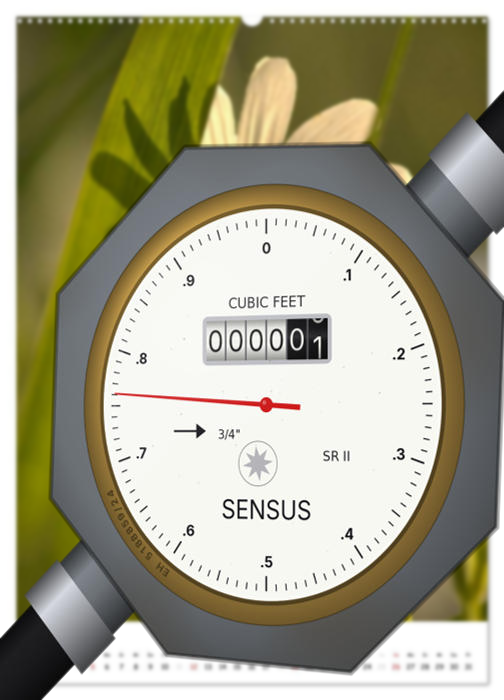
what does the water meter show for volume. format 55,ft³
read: 0.76,ft³
